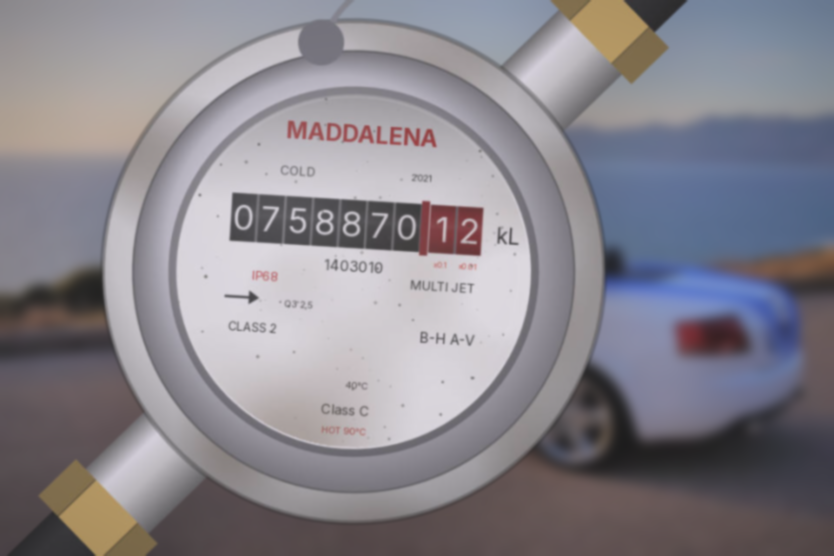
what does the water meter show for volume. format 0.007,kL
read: 758870.12,kL
